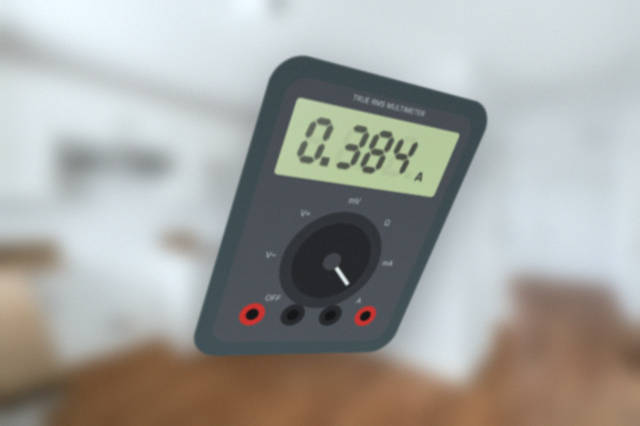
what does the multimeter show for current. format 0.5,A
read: 0.384,A
